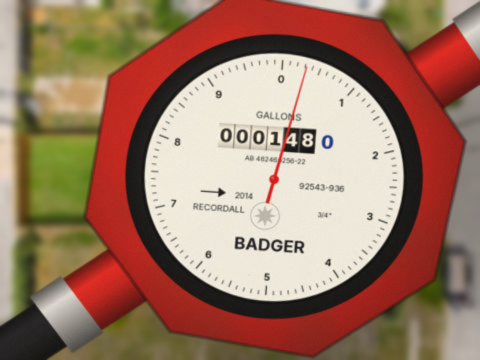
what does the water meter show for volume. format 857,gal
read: 1480.3,gal
